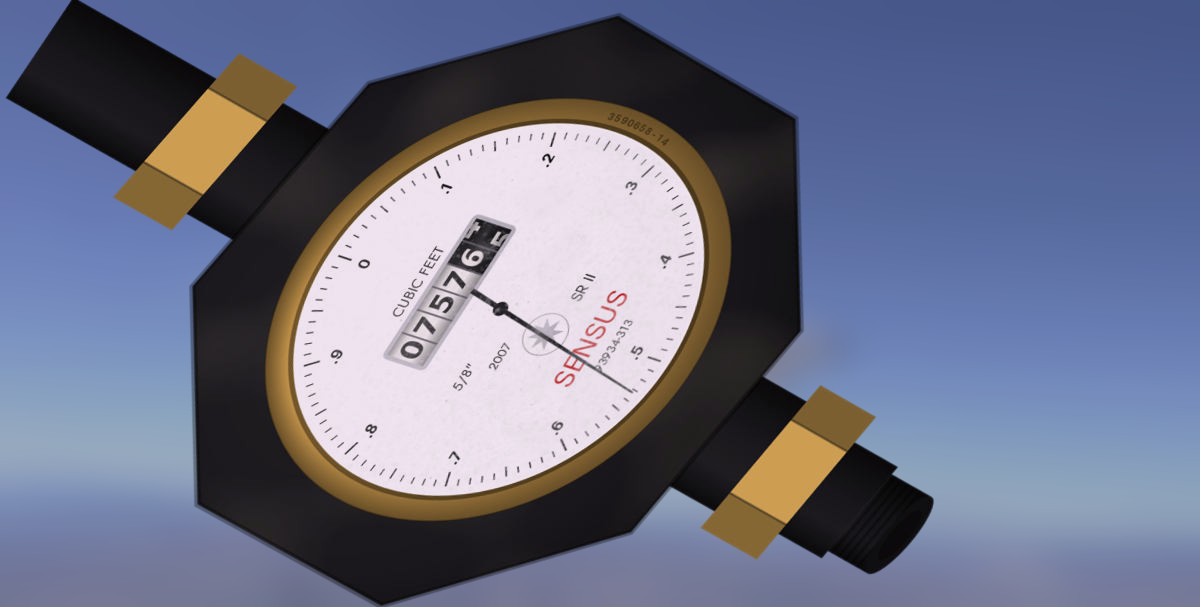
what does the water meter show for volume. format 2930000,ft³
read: 75764.53,ft³
